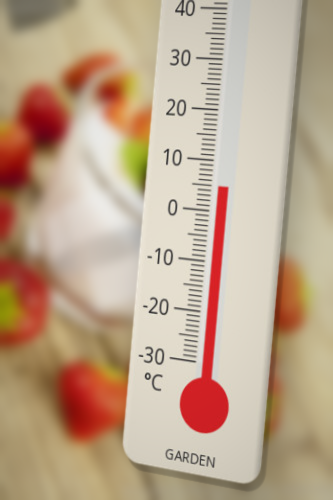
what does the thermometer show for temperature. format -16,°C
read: 5,°C
